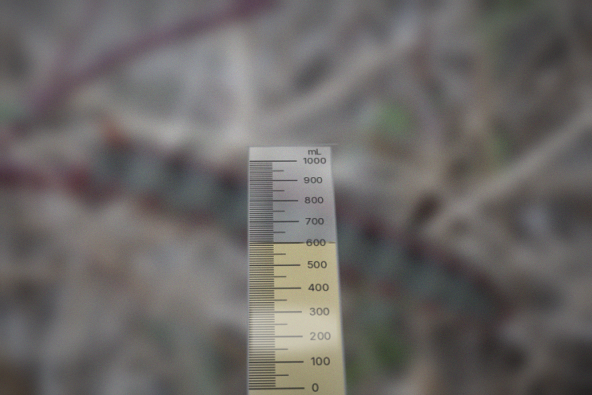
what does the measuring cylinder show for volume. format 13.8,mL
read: 600,mL
